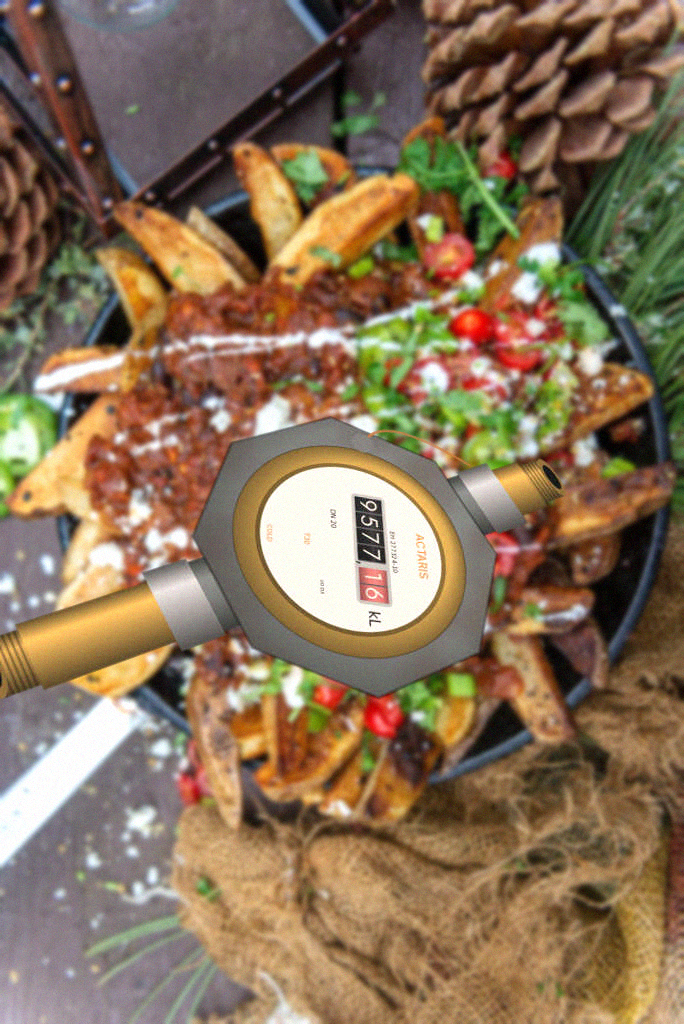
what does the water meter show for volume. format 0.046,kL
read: 9577.16,kL
